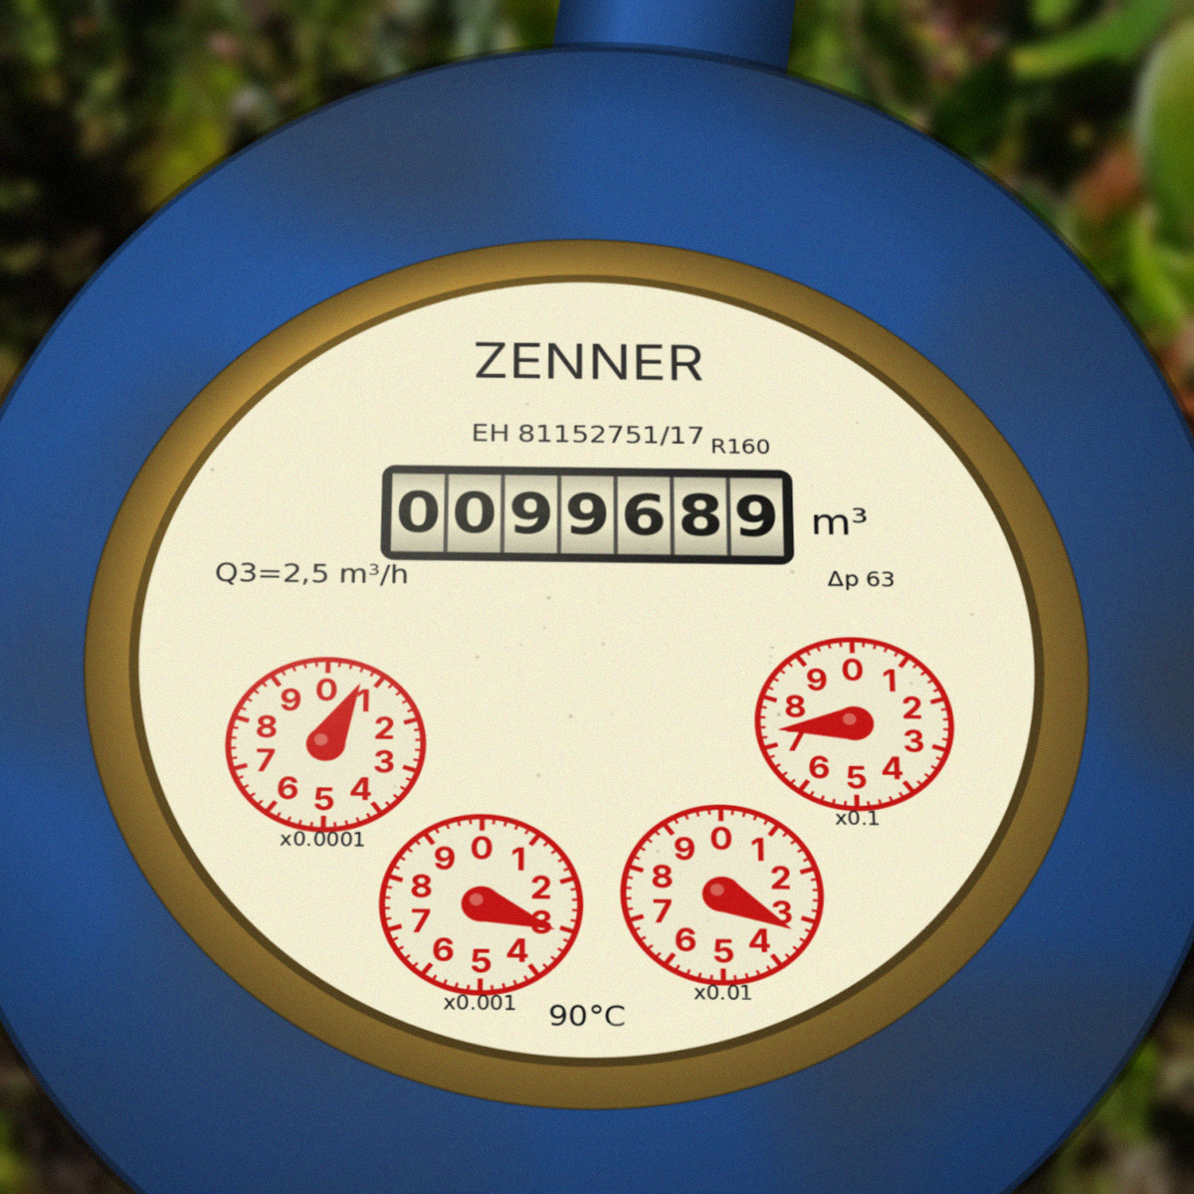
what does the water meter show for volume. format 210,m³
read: 99689.7330,m³
